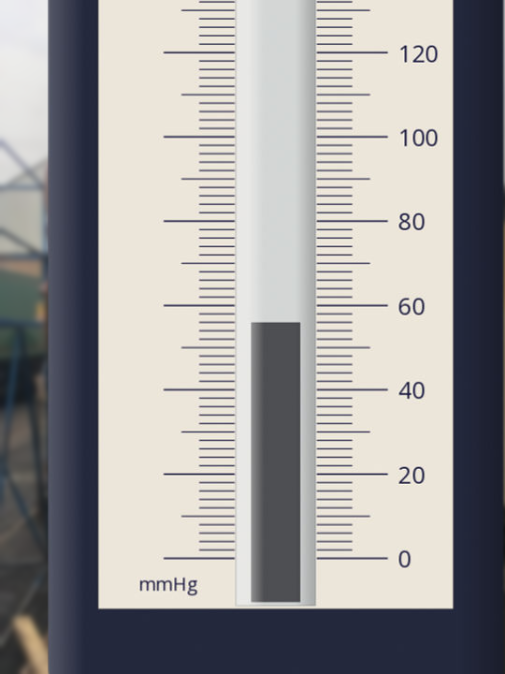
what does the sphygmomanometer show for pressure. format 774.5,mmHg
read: 56,mmHg
